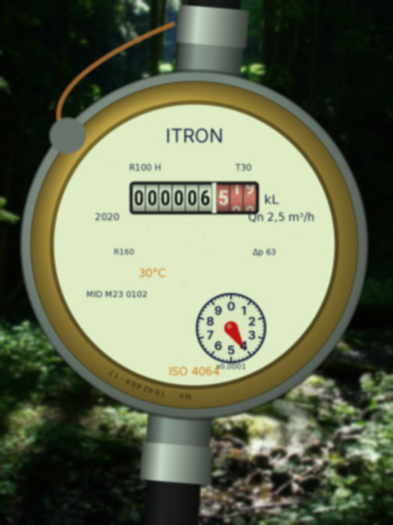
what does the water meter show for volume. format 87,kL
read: 6.5194,kL
